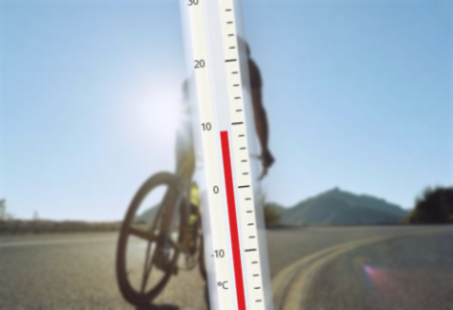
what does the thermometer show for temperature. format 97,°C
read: 9,°C
